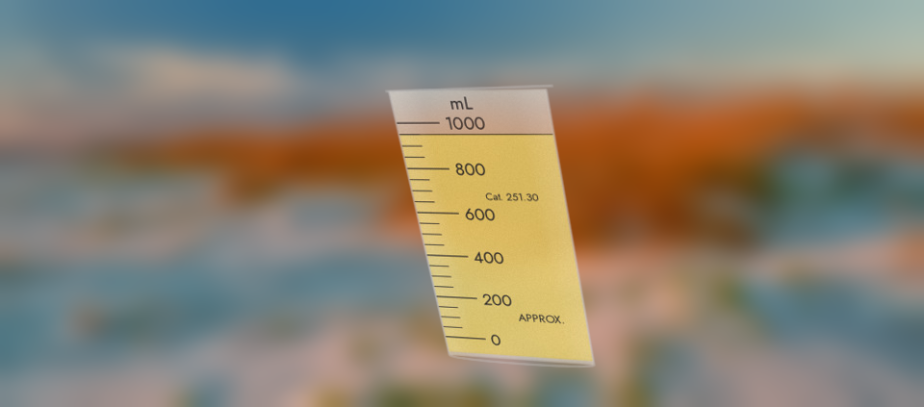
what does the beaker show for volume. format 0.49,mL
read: 950,mL
